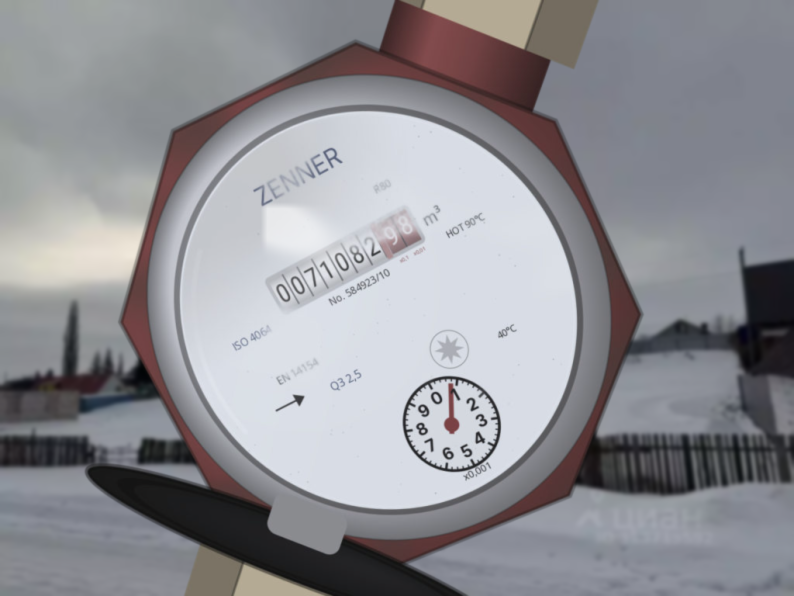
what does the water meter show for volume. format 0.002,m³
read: 71082.980,m³
